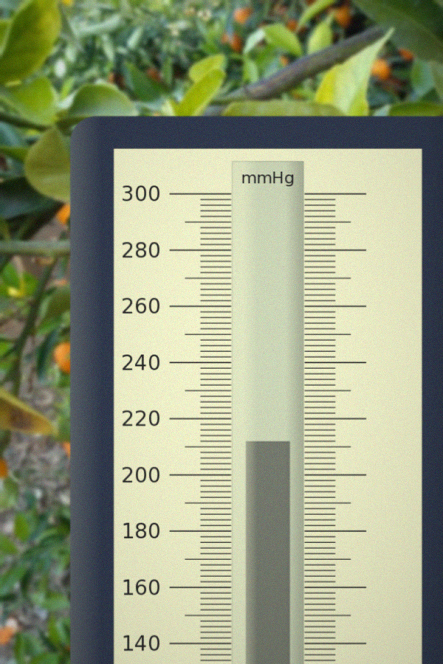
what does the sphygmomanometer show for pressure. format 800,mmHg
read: 212,mmHg
